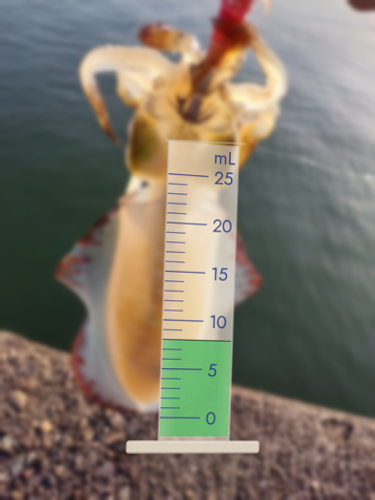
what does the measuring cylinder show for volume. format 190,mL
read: 8,mL
